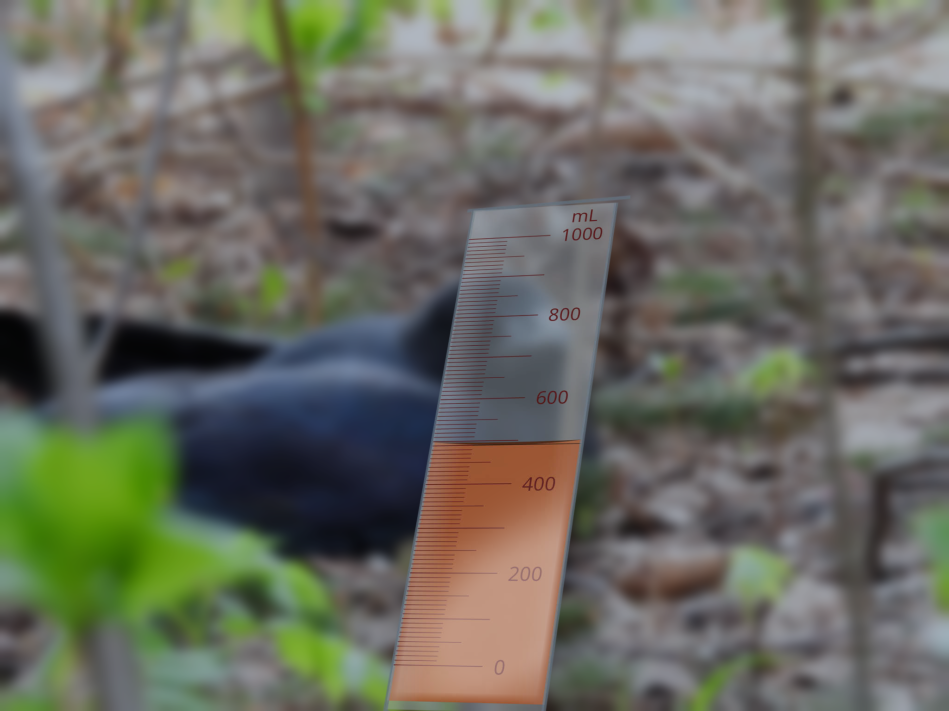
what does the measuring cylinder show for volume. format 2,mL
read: 490,mL
